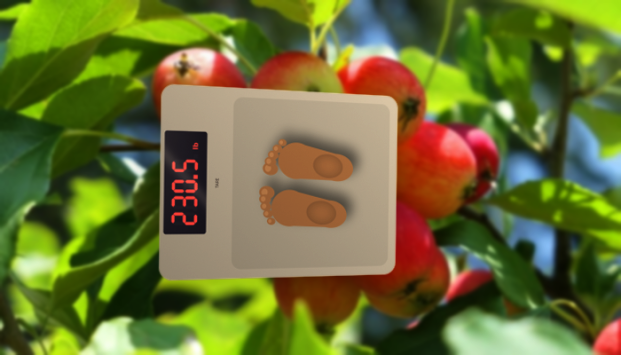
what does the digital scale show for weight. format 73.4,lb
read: 230.5,lb
